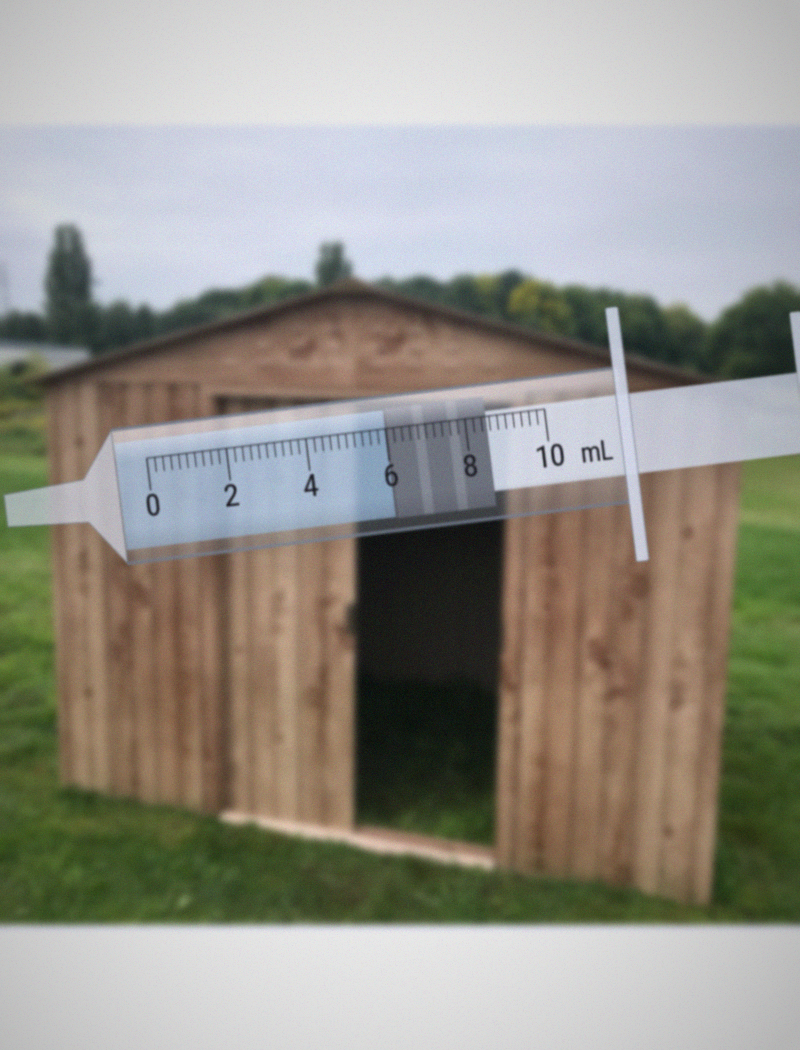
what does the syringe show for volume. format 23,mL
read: 6,mL
